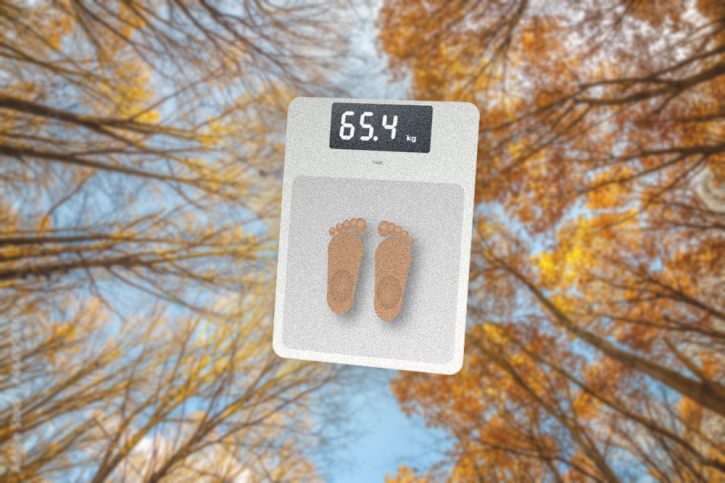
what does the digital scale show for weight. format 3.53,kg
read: 65.4,kg
